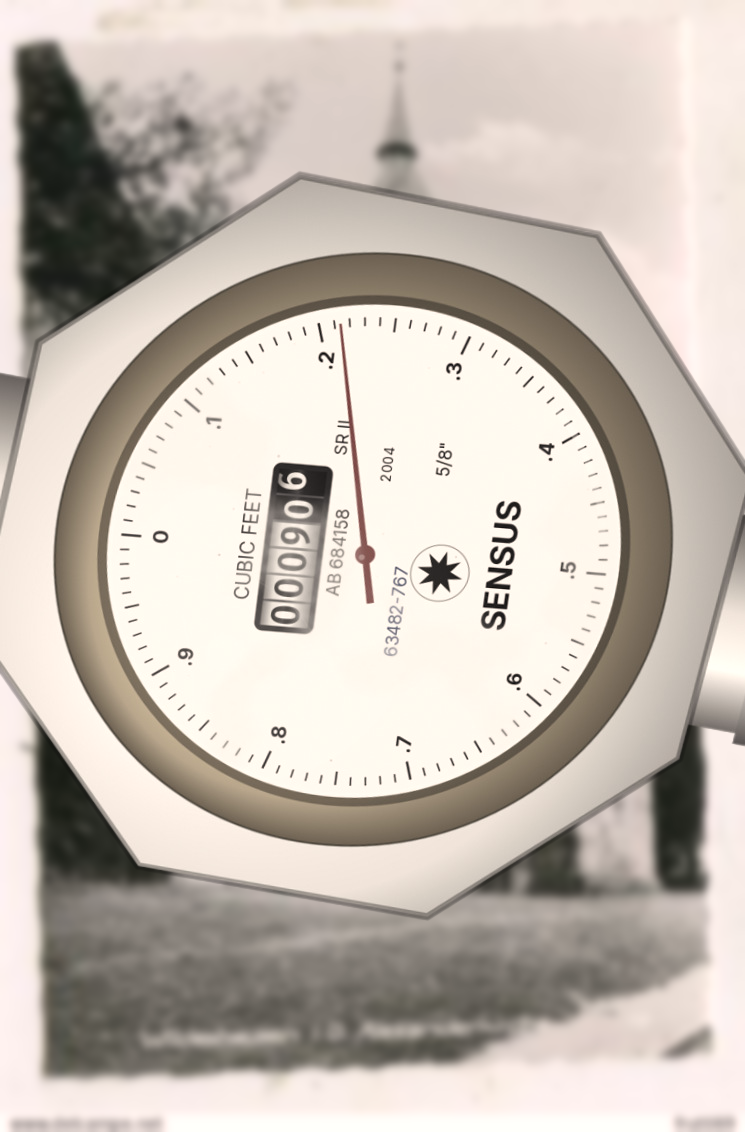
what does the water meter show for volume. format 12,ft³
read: 906.21,ft³
